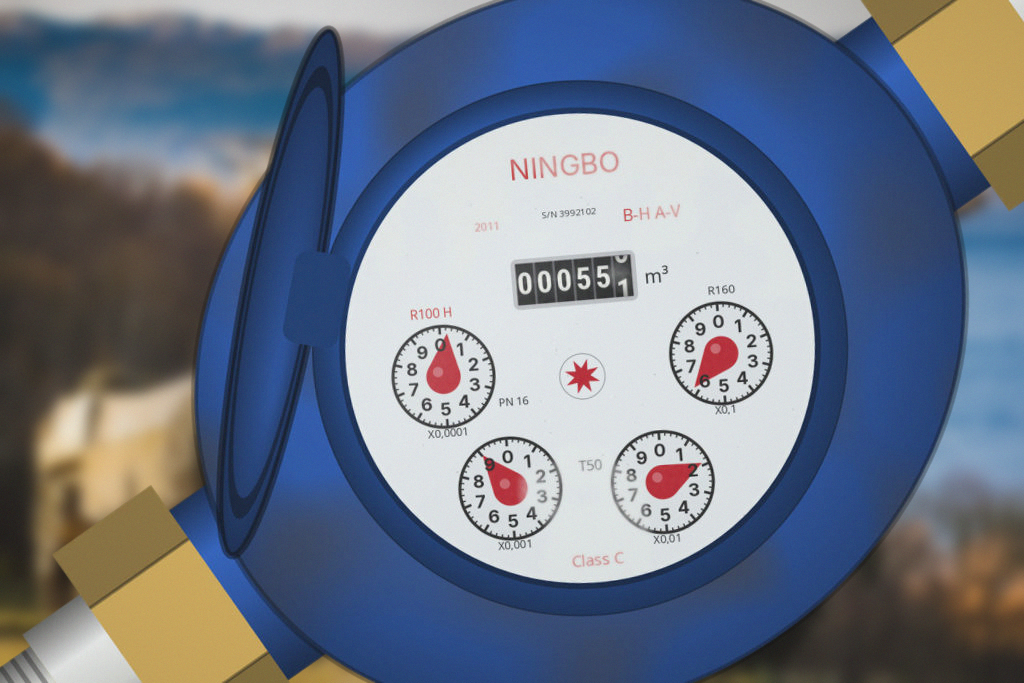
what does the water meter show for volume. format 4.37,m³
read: 550.6190,m³
